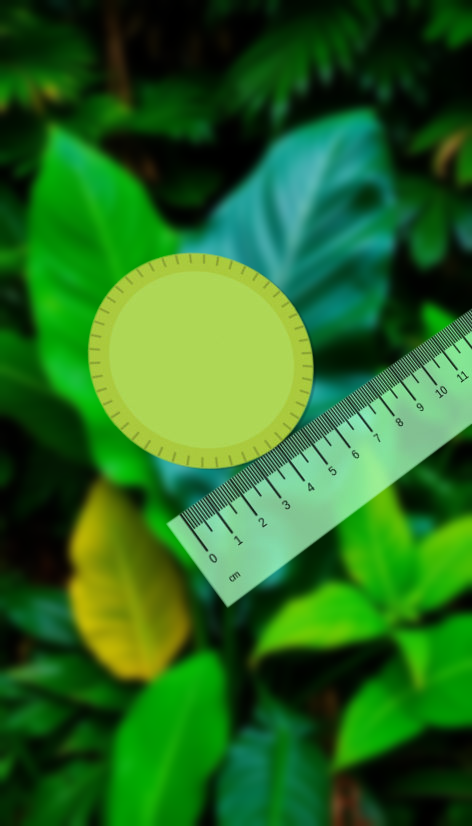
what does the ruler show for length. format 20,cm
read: 7.5,cm
